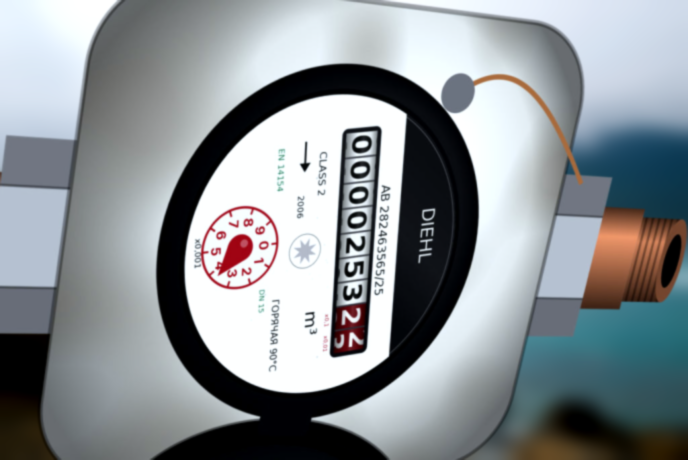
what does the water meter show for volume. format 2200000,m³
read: 253.223,m³
